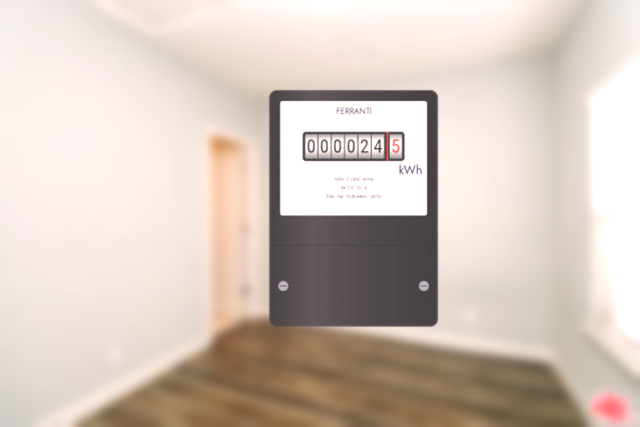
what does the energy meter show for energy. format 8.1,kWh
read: 24.5,kWh
